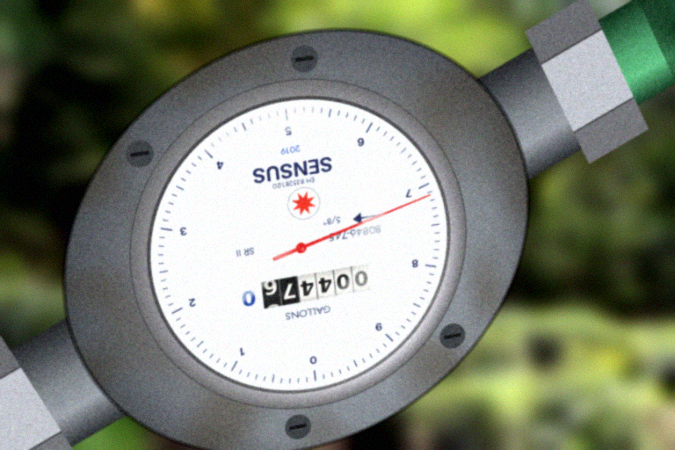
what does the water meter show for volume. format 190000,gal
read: 44757.1,gal
